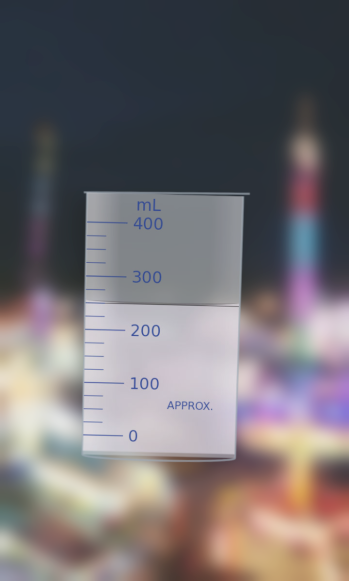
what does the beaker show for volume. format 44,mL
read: 250,mL
